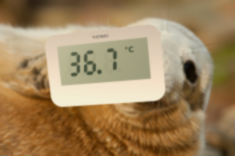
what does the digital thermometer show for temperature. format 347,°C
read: 36.7,°C
